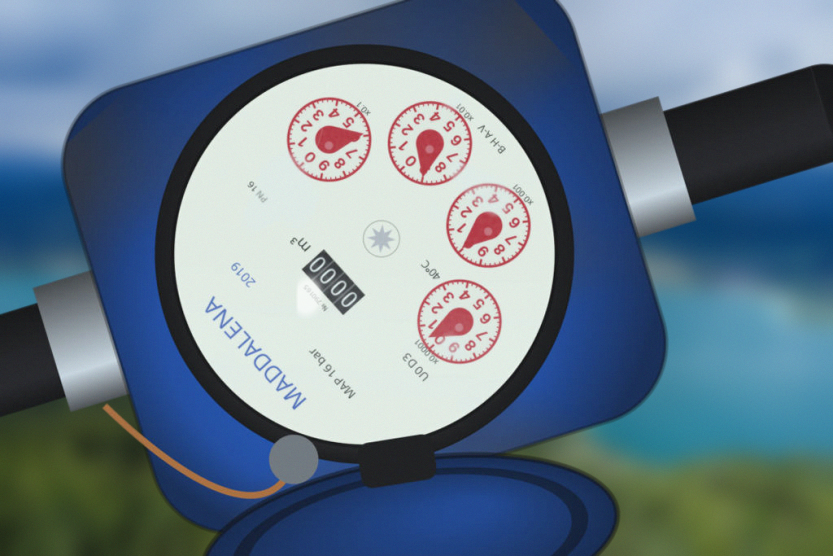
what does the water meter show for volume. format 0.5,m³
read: 0.5900,m³
